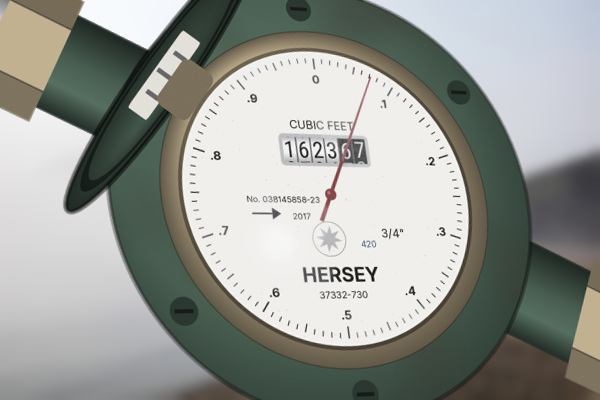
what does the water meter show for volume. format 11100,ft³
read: 162367.07,ft³
